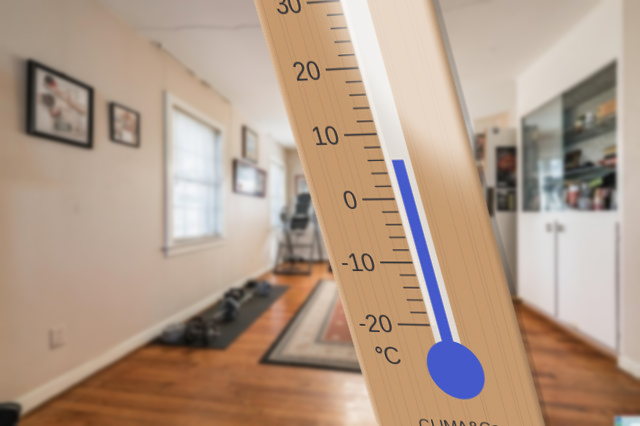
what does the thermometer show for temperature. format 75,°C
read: 6,°C
